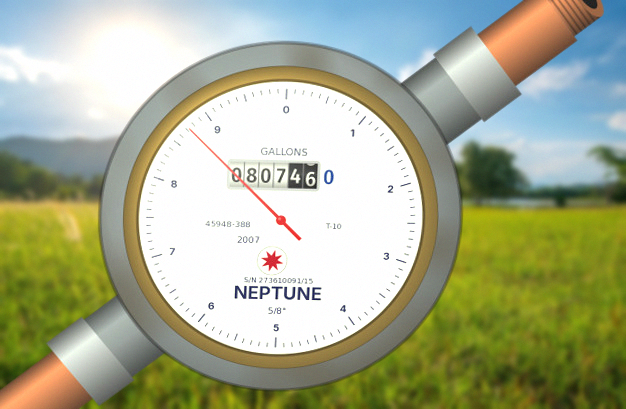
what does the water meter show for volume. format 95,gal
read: 807458.7,gal
